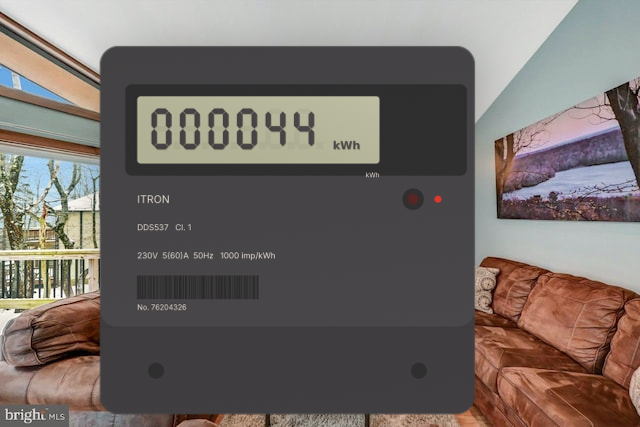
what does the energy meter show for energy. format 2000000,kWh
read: 44,kWh
